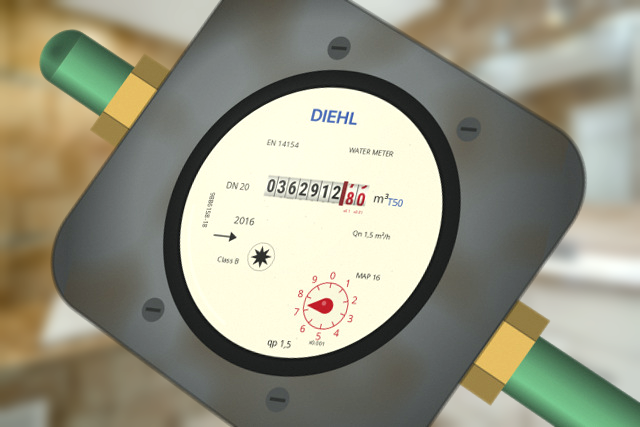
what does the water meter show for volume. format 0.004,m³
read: 362912.797,m³
